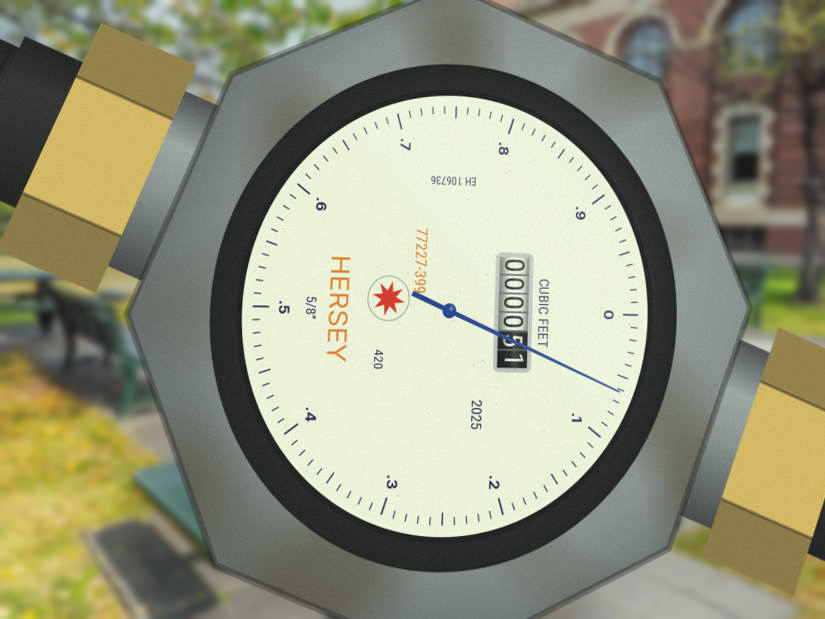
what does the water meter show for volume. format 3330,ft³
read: 51.06,ft³
